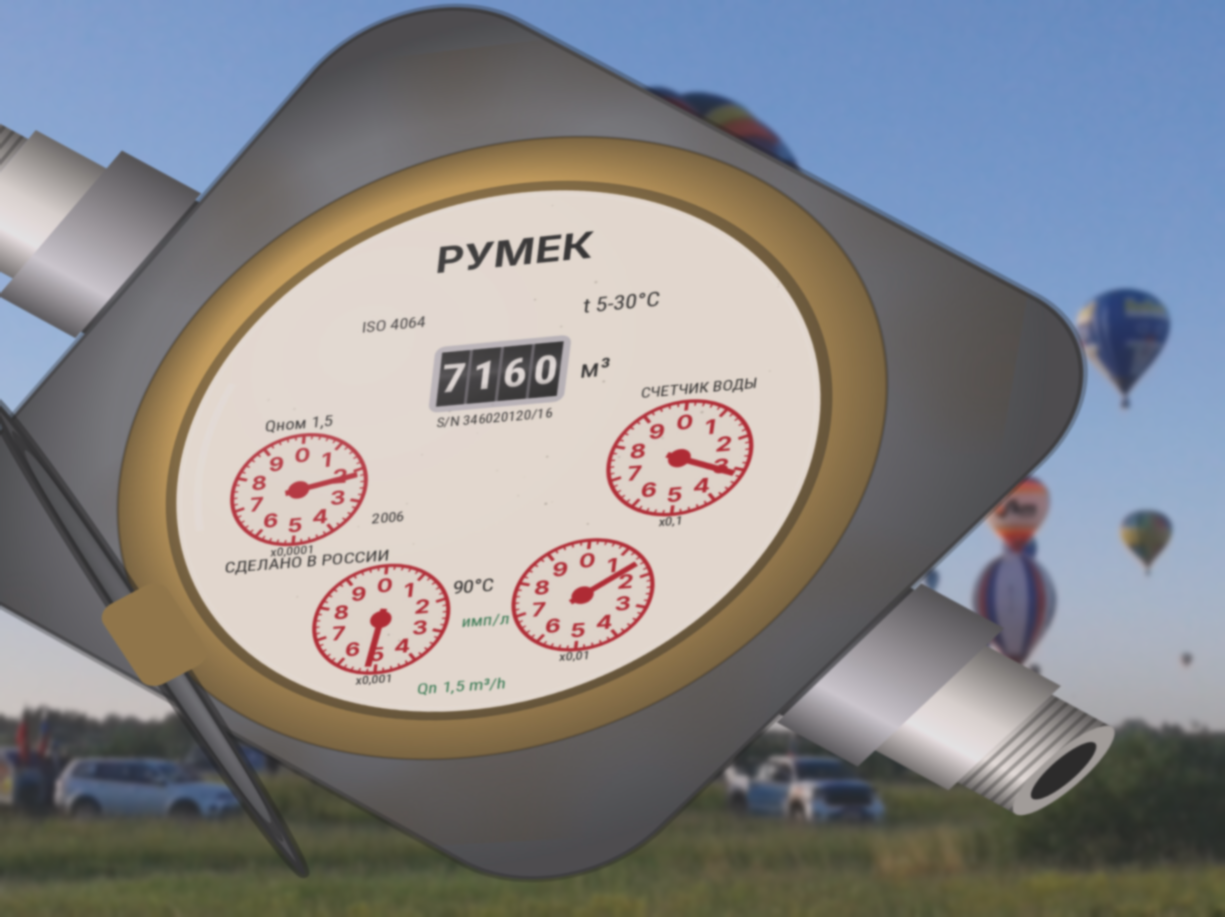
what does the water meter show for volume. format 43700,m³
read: 7160.3152,m³
